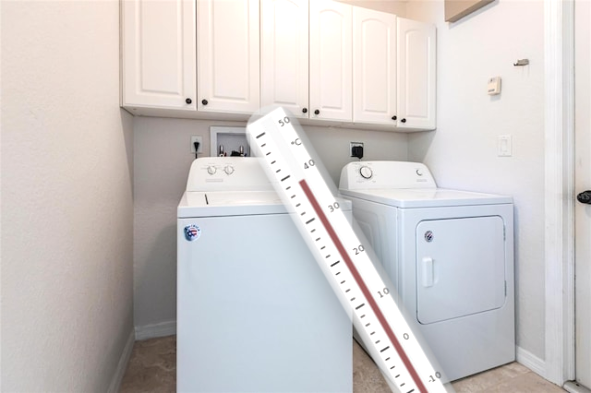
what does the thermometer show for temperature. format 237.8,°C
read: 38,°C
